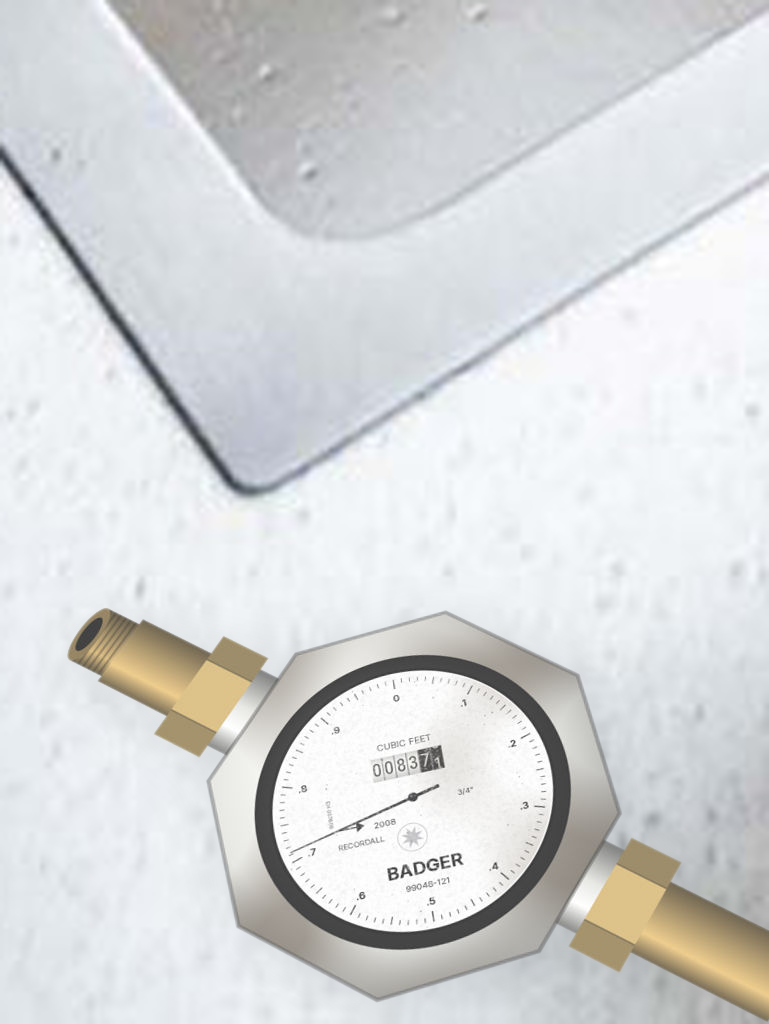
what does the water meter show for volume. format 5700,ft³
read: 8370.71,ft³
